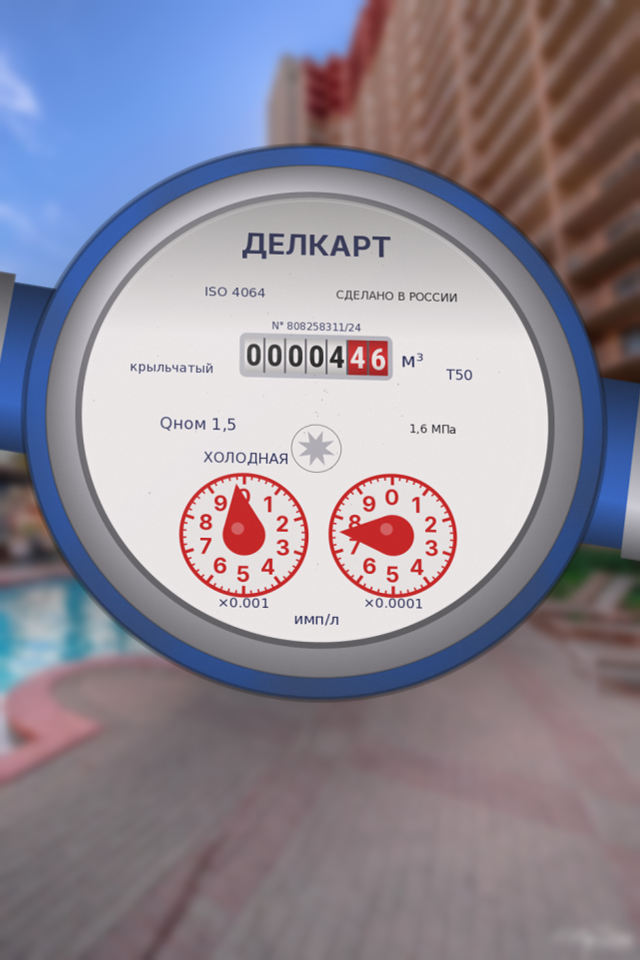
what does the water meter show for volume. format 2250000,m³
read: 4.4597,m³
